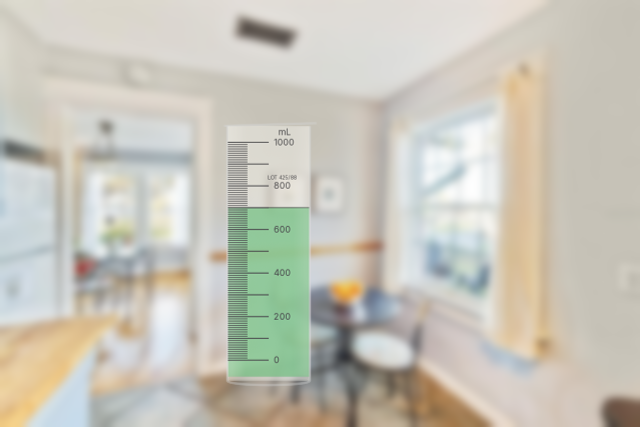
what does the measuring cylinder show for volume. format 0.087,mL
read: 700,mL
